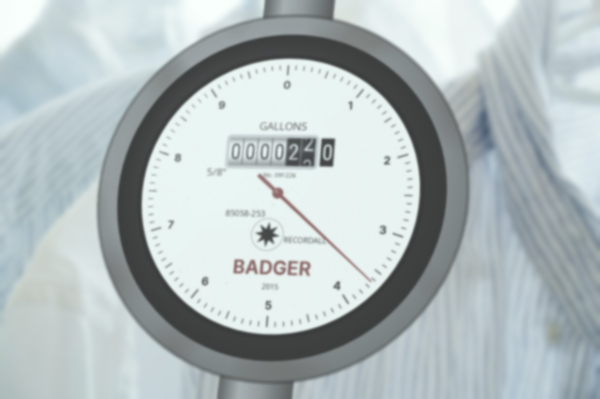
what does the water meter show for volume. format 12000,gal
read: 223.6,gal
